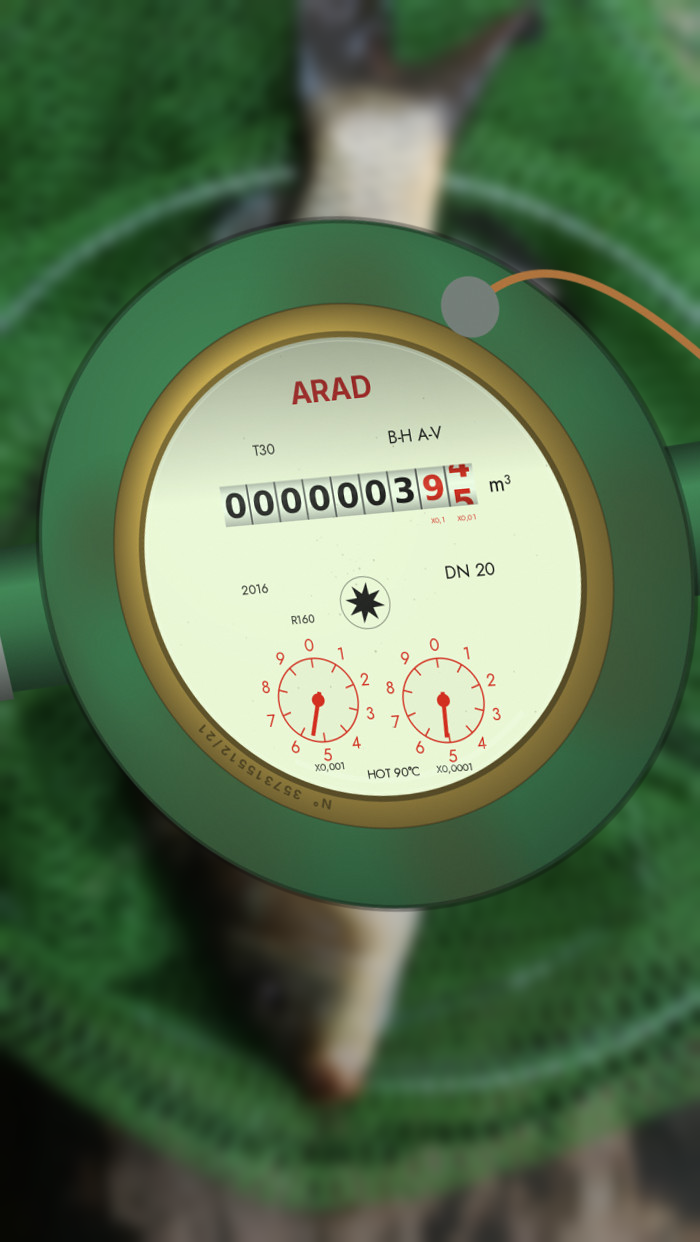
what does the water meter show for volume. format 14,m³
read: 3.9455,m³
